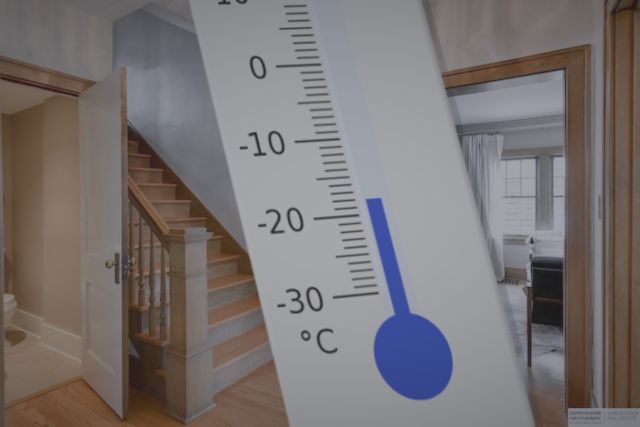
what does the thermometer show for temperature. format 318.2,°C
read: -18,°C
